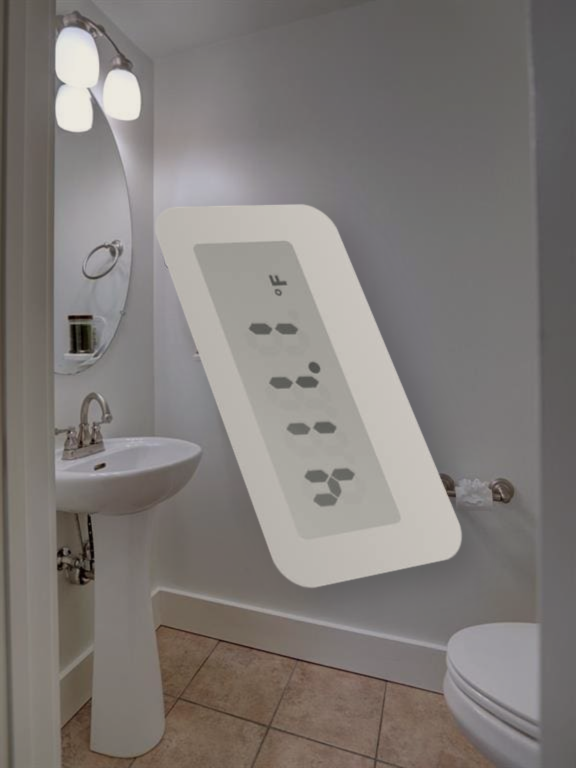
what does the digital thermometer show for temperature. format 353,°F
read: 411.1,°F
